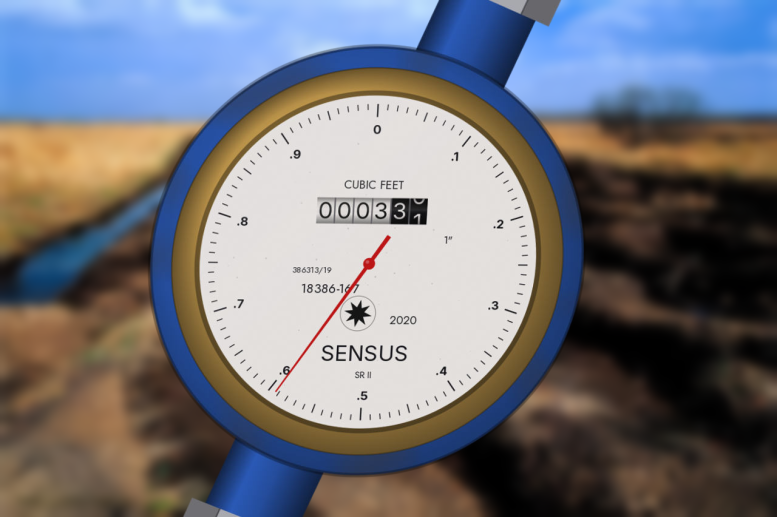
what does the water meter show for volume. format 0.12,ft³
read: 330.59,ft³
